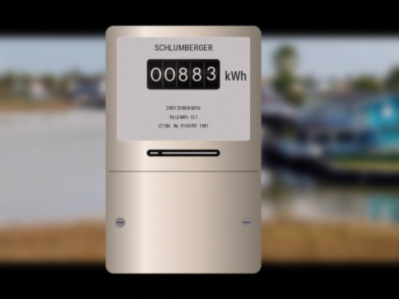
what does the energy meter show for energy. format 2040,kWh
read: 883,kWh
